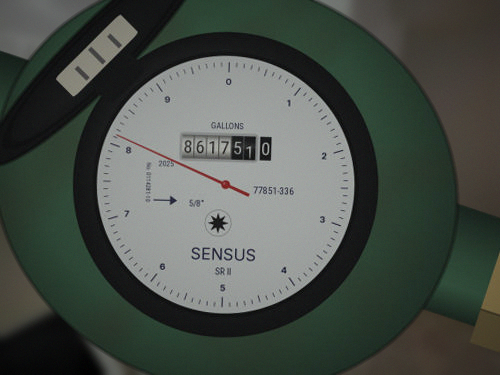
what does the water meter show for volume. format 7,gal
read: 8617508.1,gal
